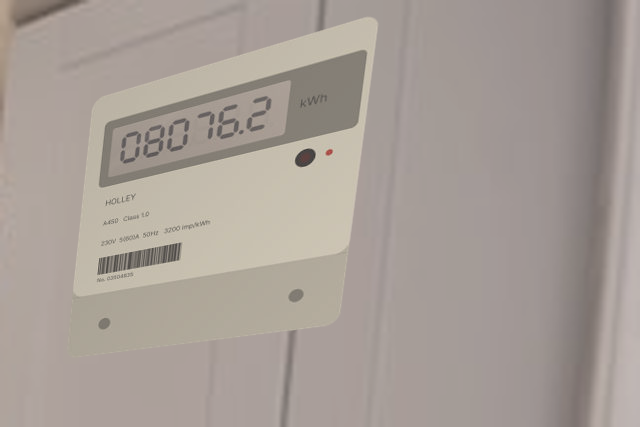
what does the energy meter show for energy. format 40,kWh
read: 8076.2,kWh
